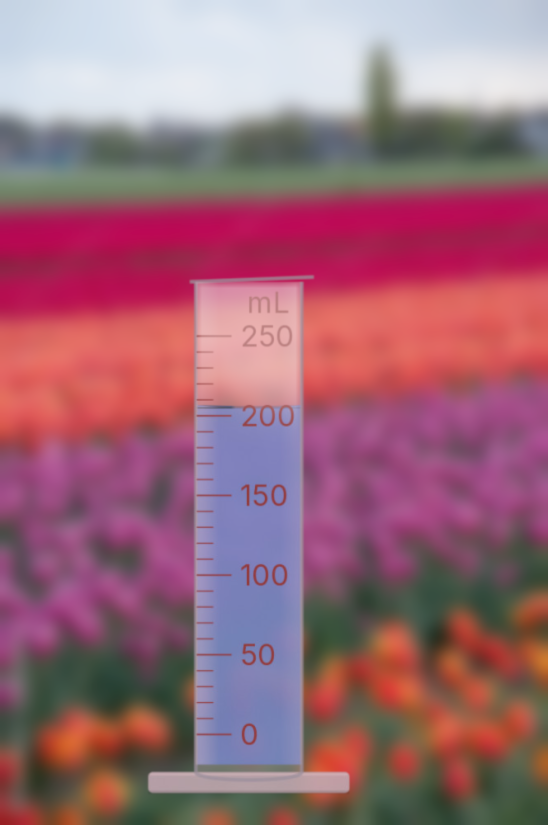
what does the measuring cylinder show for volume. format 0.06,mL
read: 205,mL
